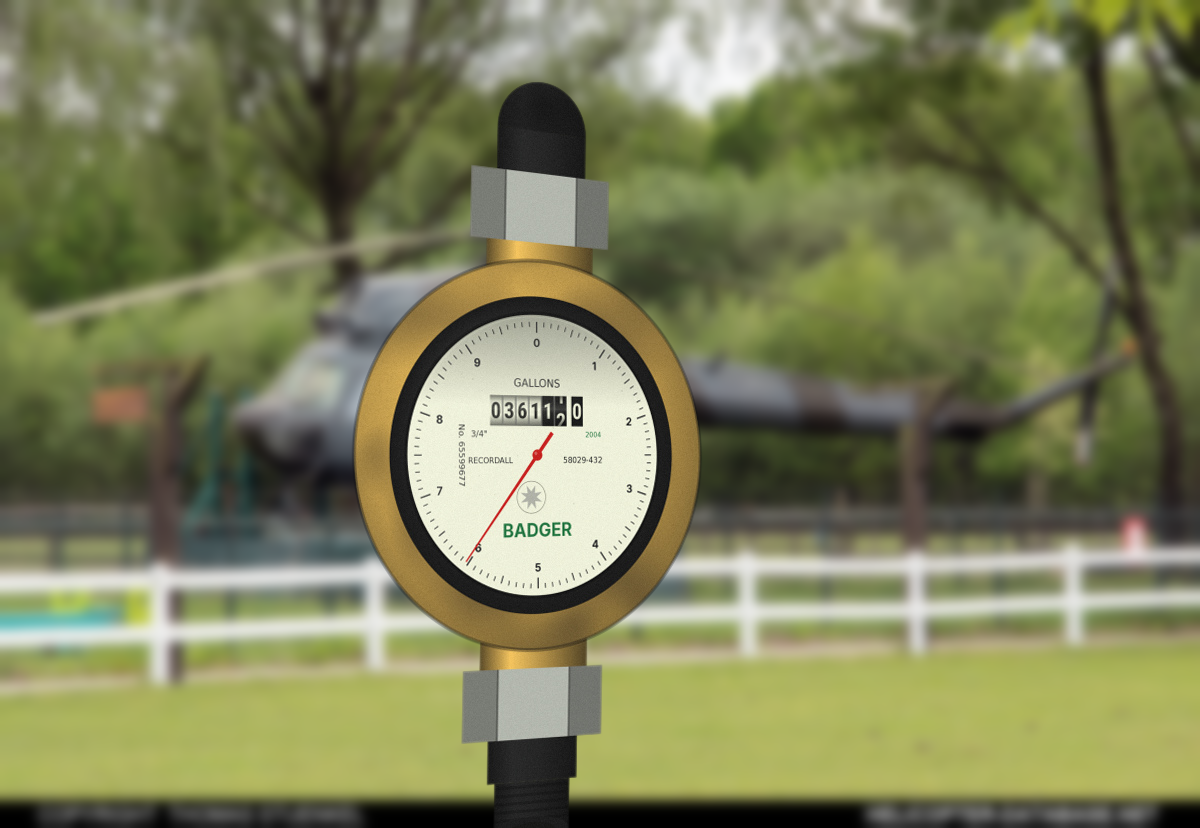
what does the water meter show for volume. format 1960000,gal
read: 361116.0,gal
